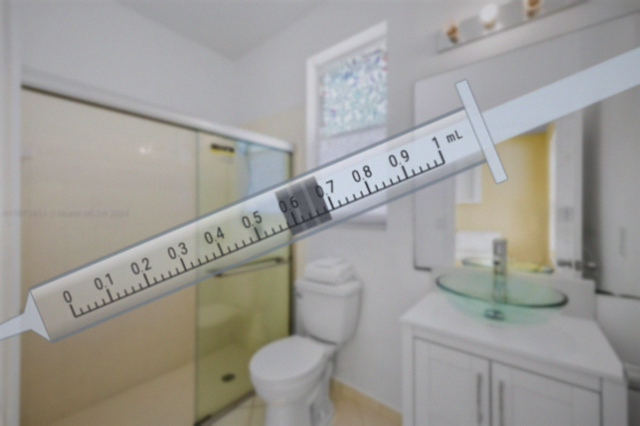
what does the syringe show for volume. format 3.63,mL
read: 0.58,mL
